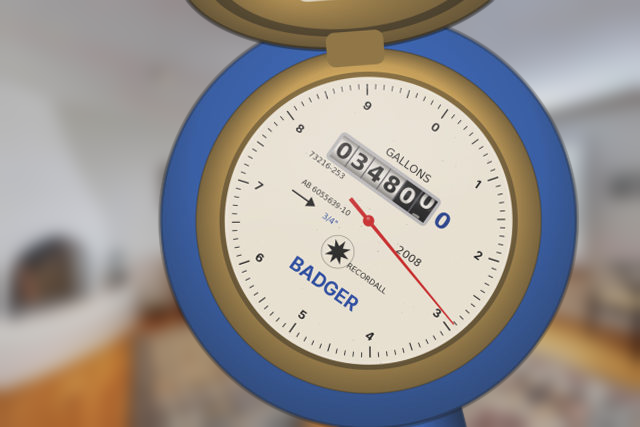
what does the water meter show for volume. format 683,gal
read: 348002.9,gal
